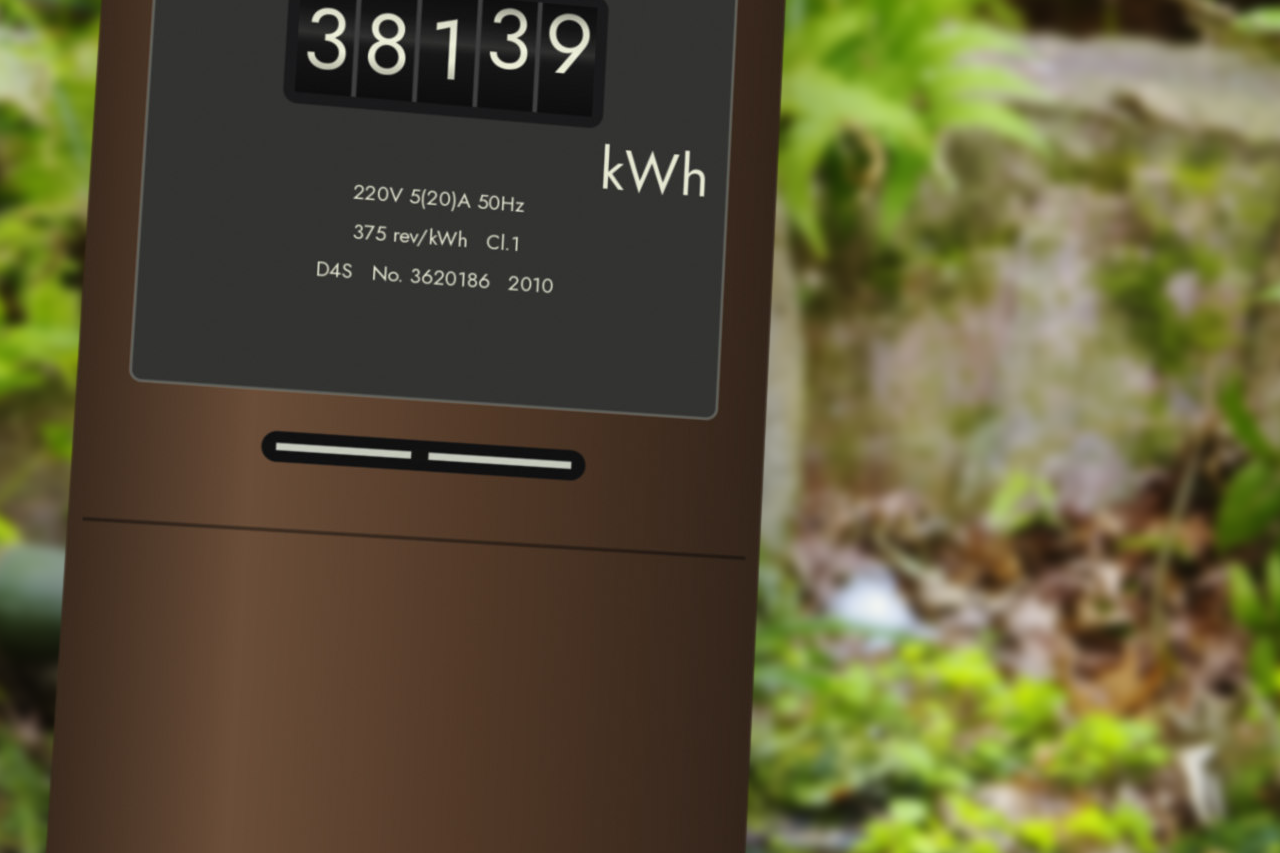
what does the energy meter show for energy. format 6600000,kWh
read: 38139,kWh
